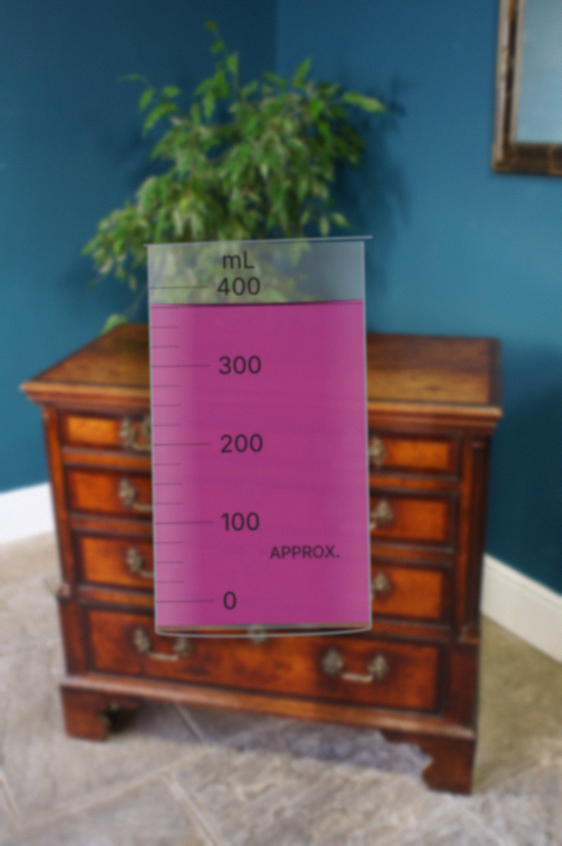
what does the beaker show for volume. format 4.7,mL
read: 375,mL
